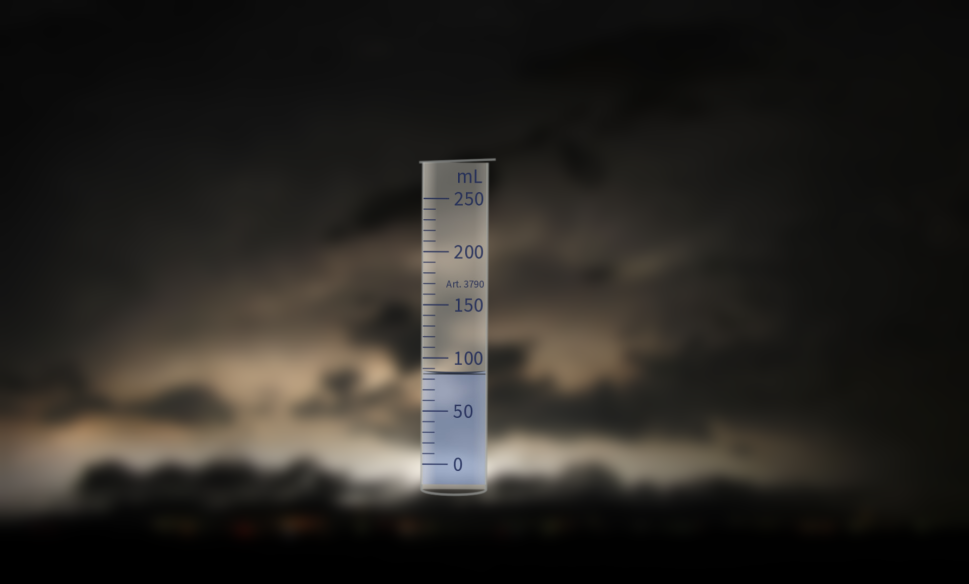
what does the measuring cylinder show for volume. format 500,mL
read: 85,mL
